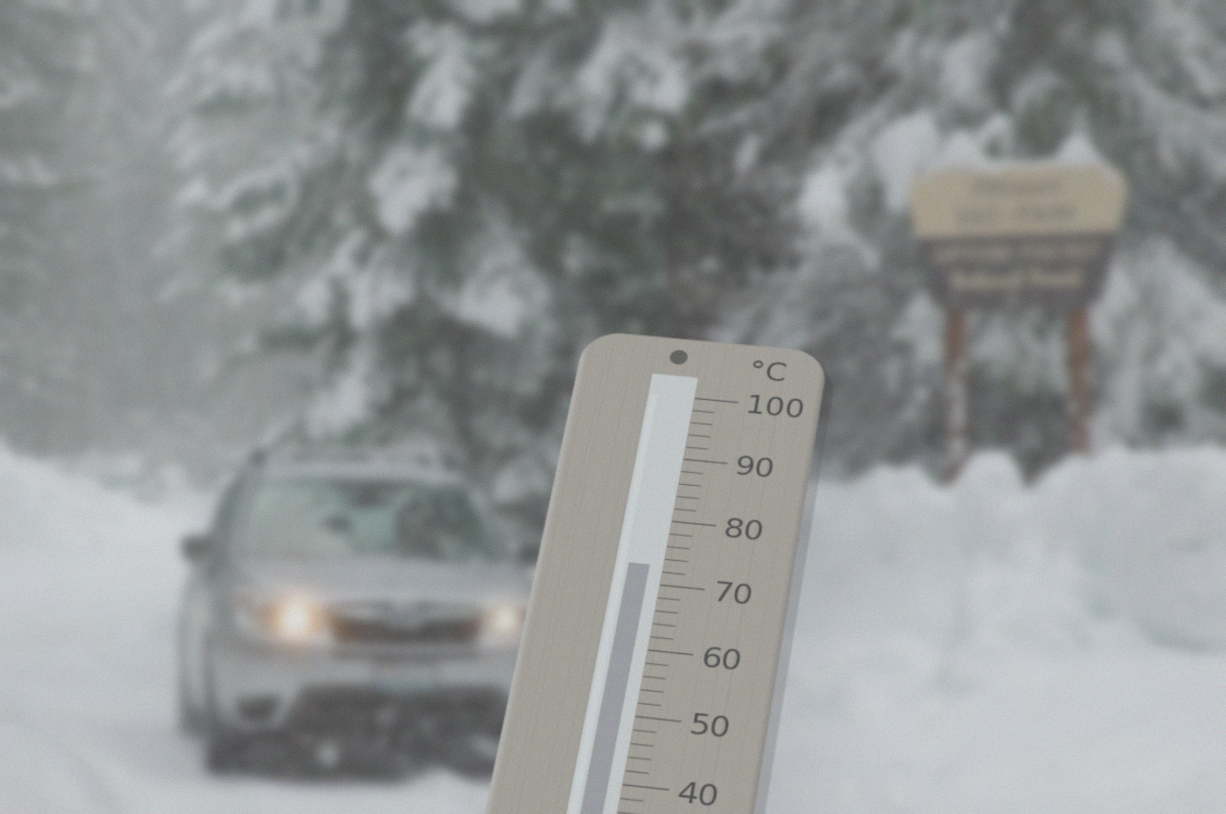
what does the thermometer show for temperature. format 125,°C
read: 73,°C
